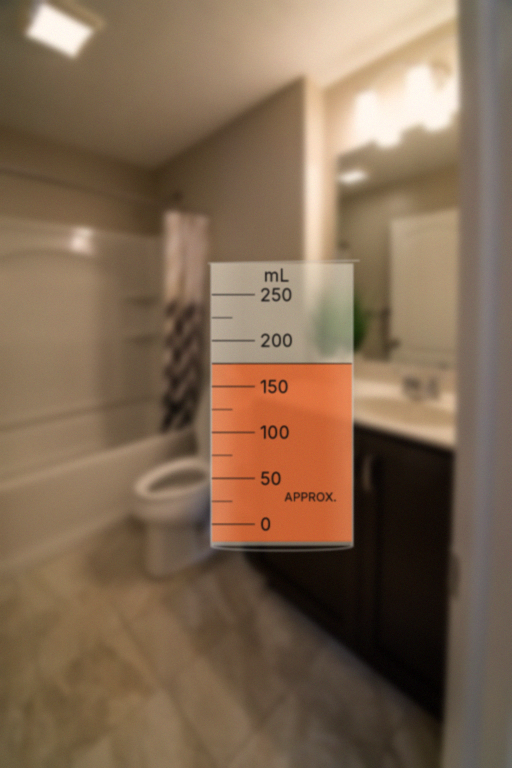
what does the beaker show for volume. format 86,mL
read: 175,mL
